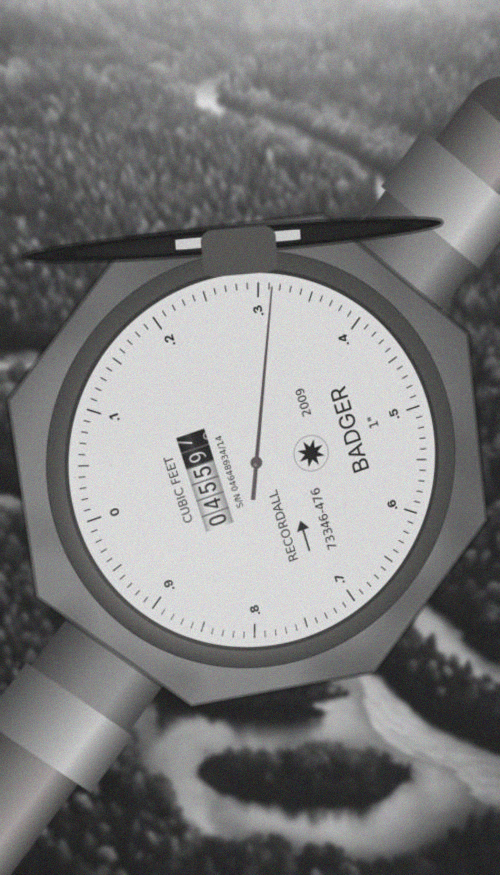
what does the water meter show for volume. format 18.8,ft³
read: 45597.31,ft³
